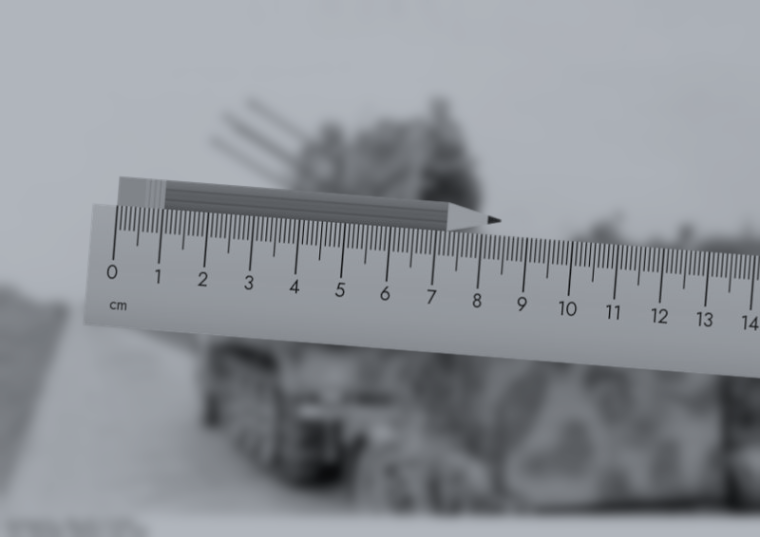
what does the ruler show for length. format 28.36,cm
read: 8.4,cm
